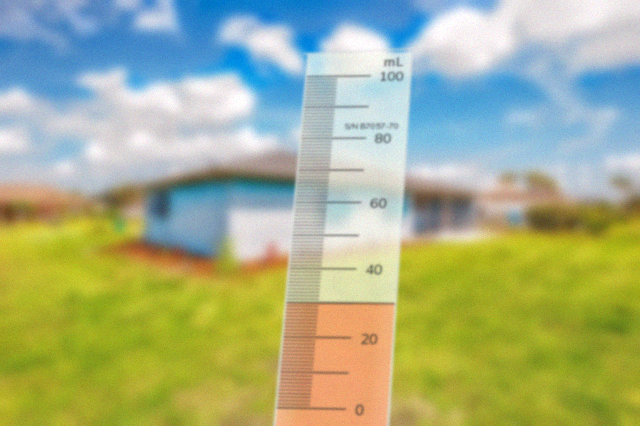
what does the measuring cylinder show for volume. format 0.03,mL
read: 30,mL
